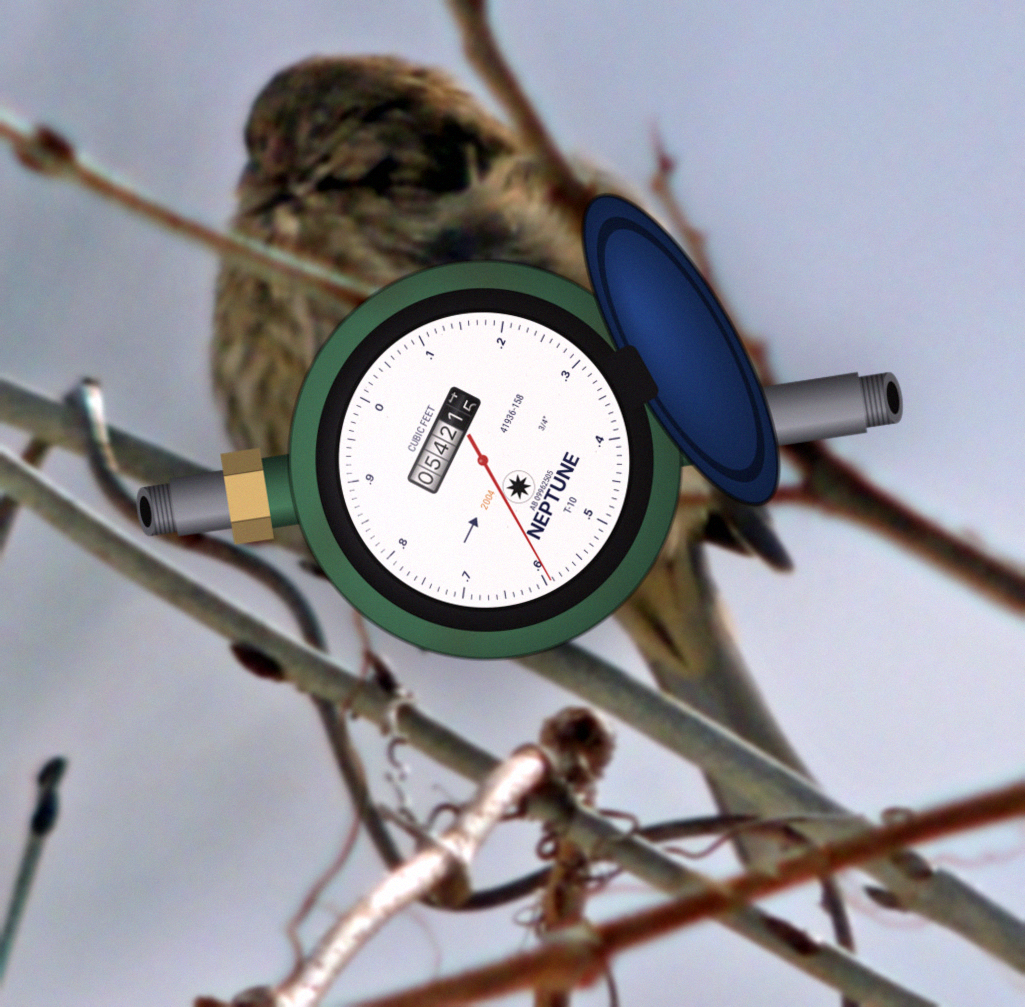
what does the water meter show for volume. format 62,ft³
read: 54214.59,ft³
